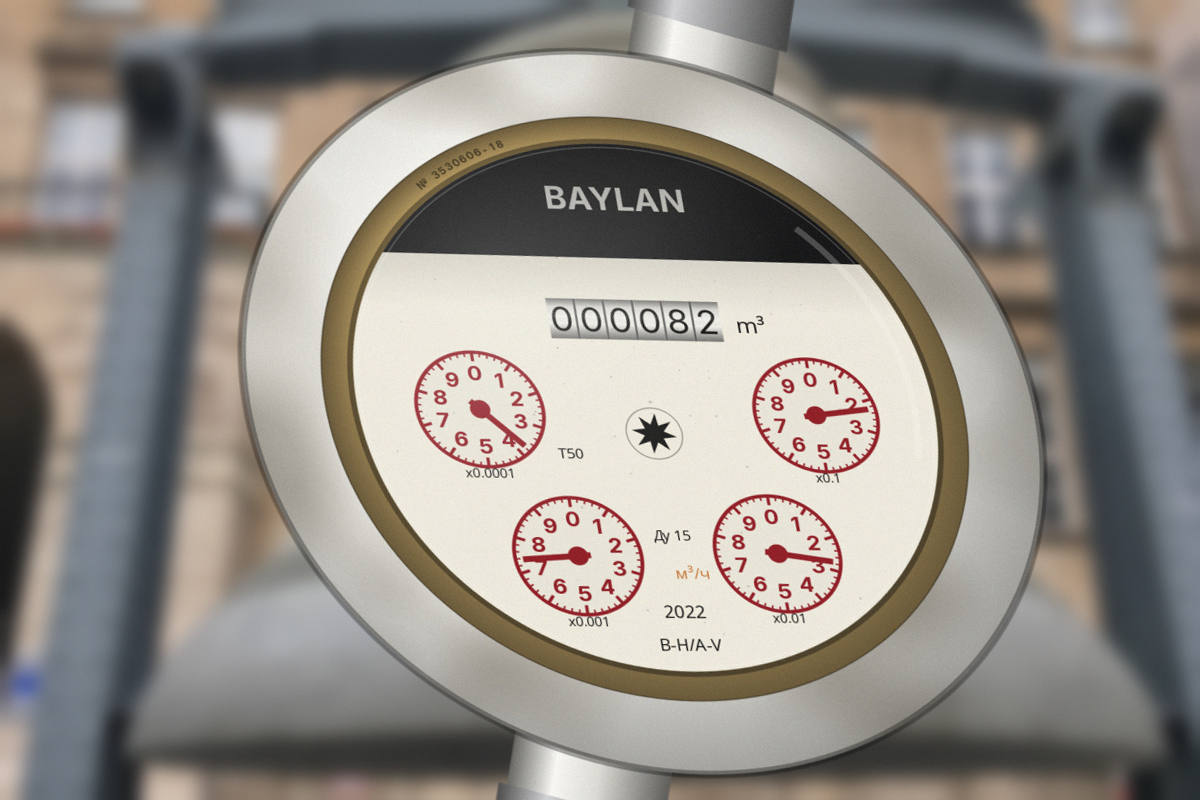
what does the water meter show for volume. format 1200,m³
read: 82.2273,m³
